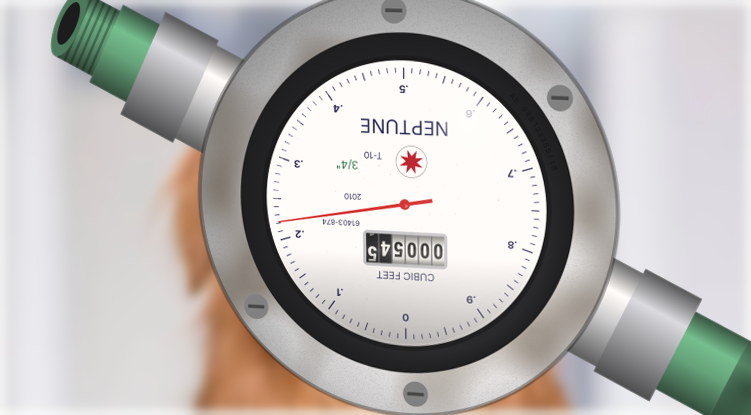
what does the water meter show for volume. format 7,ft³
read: 545.22,ft³
